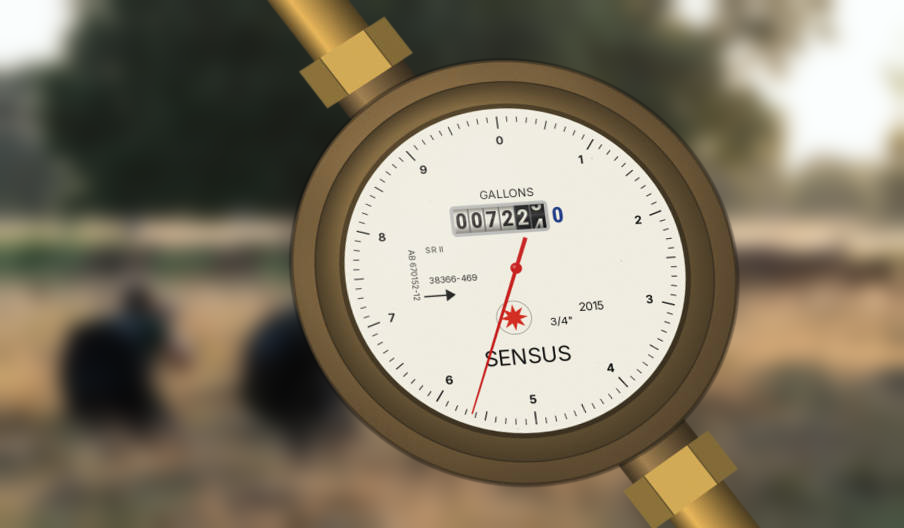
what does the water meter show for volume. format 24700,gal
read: 72235.6,gal
